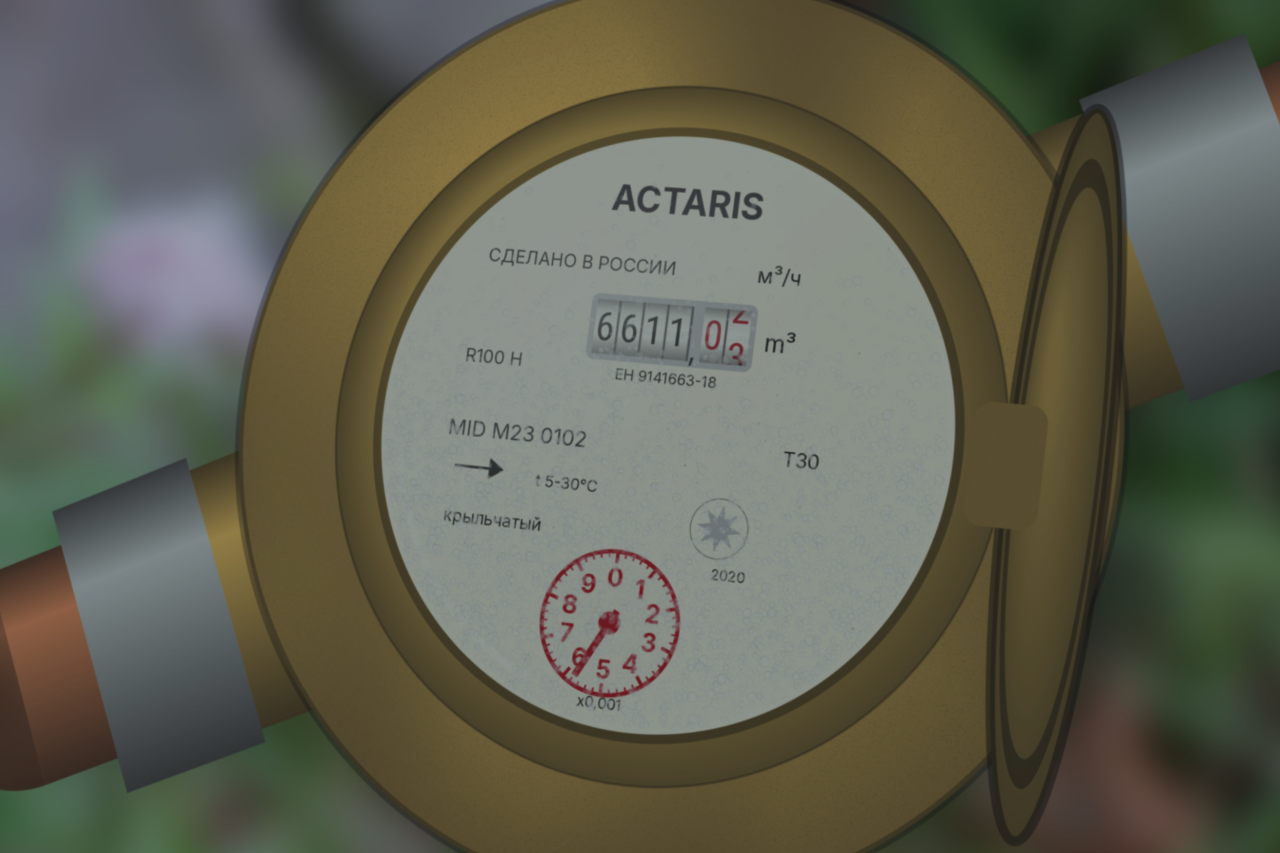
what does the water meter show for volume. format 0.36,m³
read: 6611.025,m³
